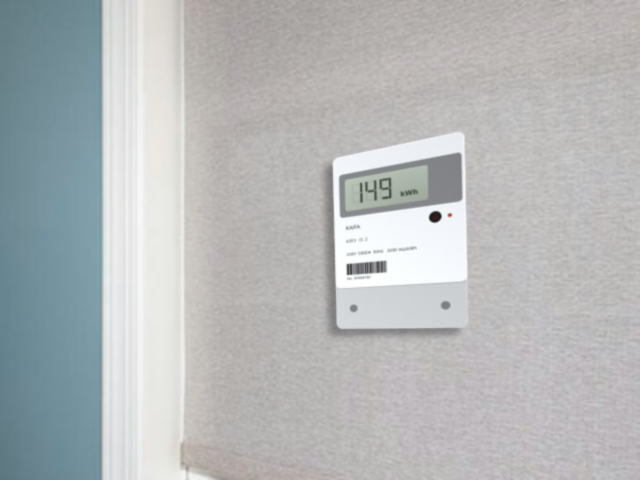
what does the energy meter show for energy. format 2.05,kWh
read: 149,kWh
